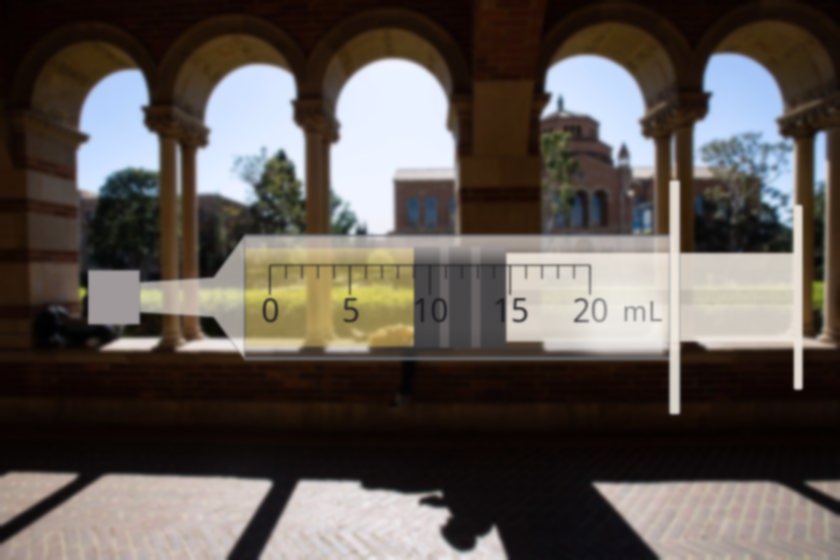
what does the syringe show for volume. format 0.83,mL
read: 9,mL
